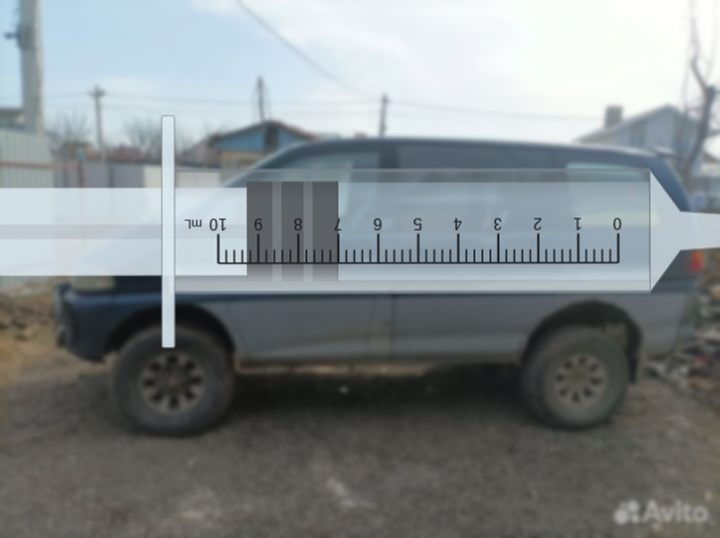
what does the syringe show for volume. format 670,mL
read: 7,mL
